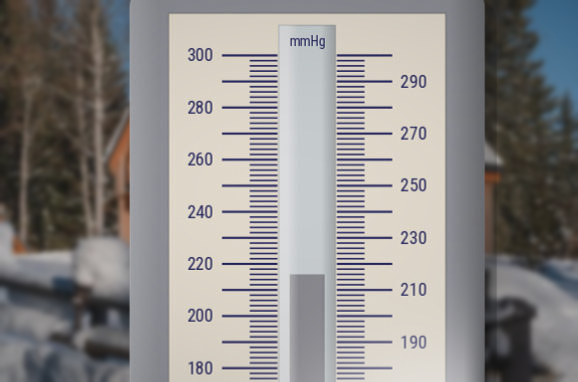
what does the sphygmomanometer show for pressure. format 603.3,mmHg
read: 216,mmHg
